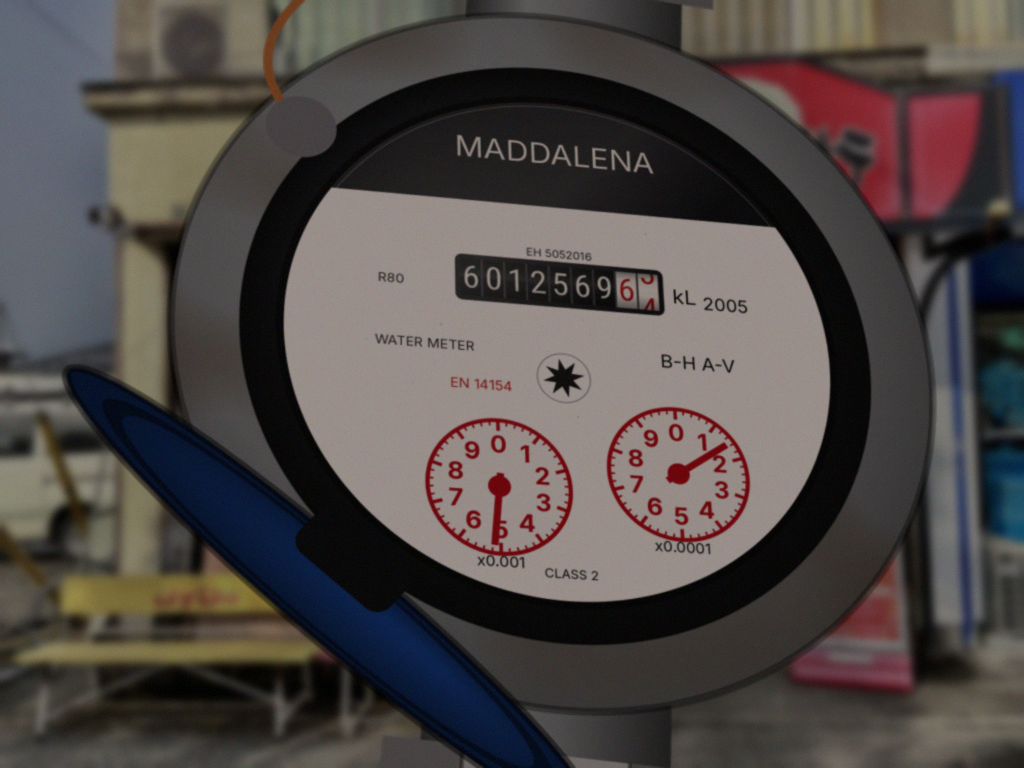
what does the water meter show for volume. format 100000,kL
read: 6012569.6351,kL
